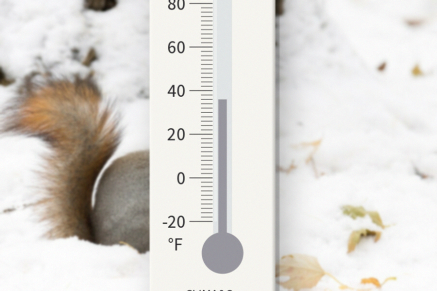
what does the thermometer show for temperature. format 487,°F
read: 36,°F
